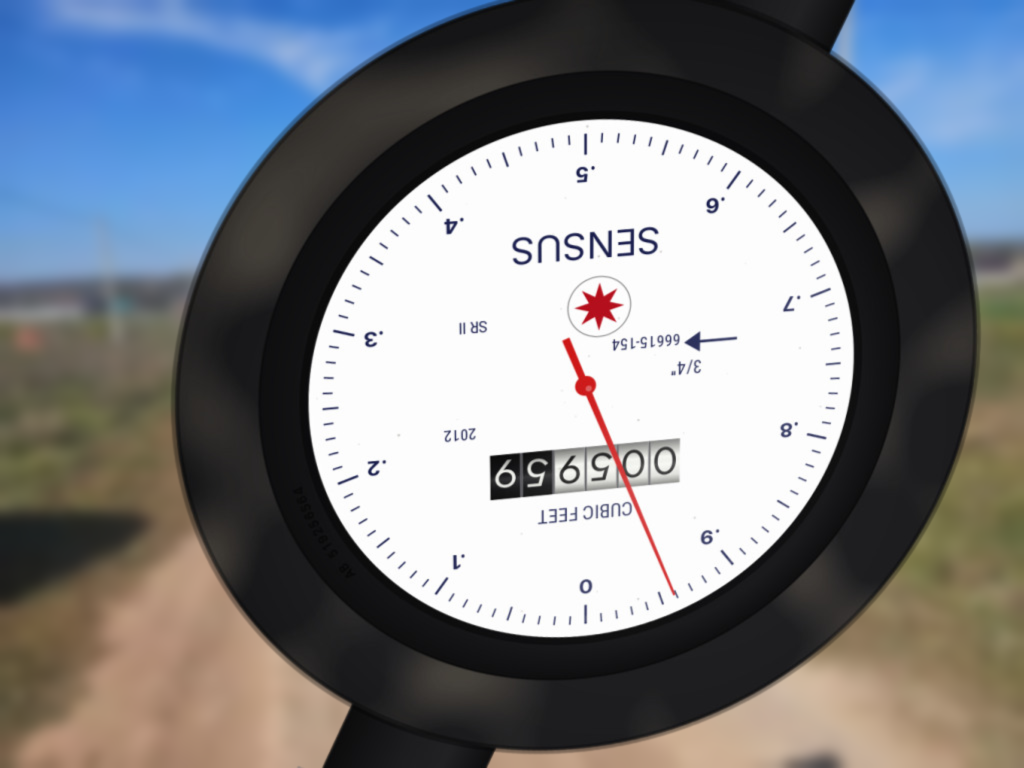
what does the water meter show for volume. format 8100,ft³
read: 5958.94,ft³
